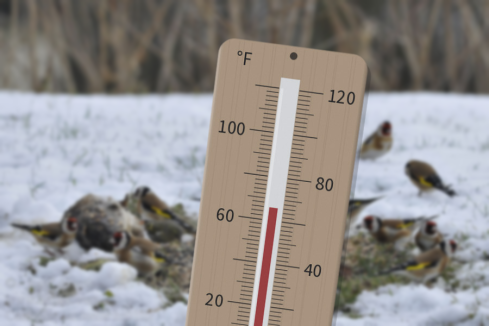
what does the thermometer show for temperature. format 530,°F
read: 66,°F
